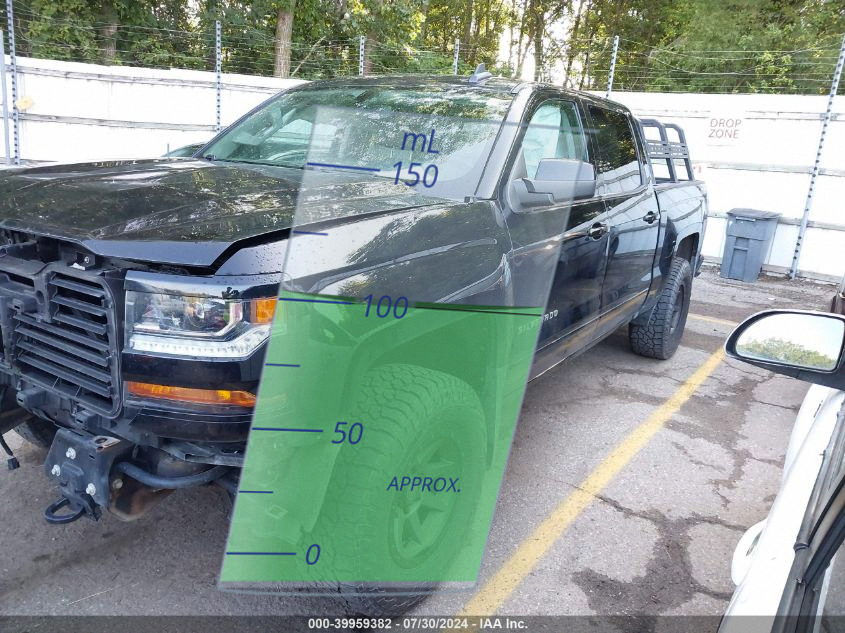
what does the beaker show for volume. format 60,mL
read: 100,mL
